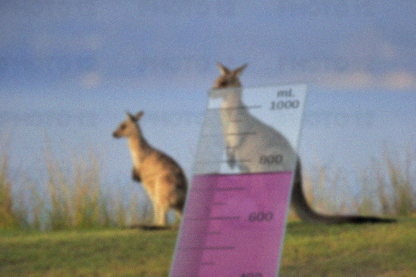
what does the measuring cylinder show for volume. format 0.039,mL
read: 750,mL
